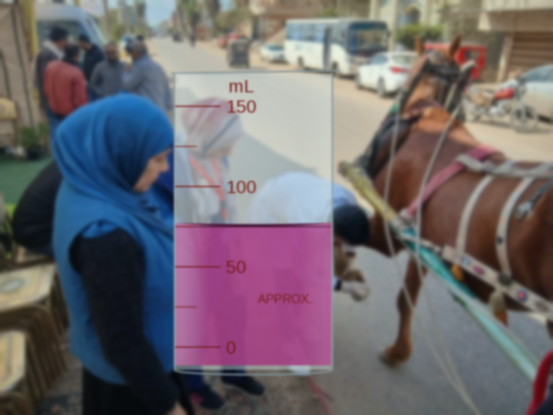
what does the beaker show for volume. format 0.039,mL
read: 75,mL
